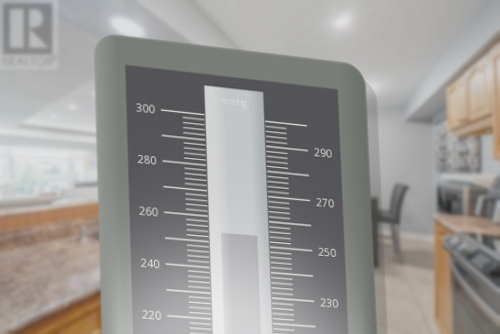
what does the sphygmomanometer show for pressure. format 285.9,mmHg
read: 254,mmHg
